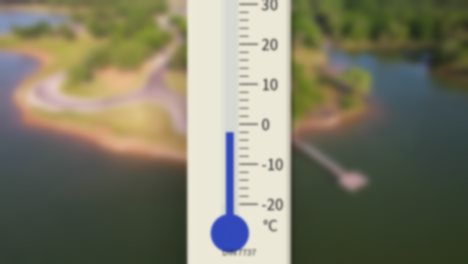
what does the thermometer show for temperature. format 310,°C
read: -2,°C
